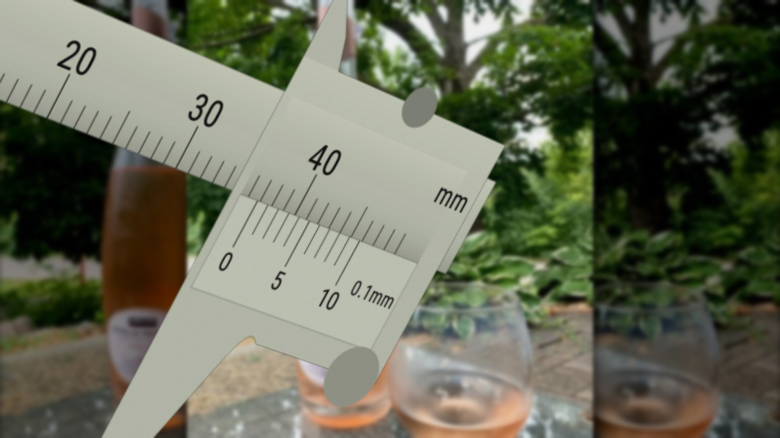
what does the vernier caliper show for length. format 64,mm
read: 36.8,mm
